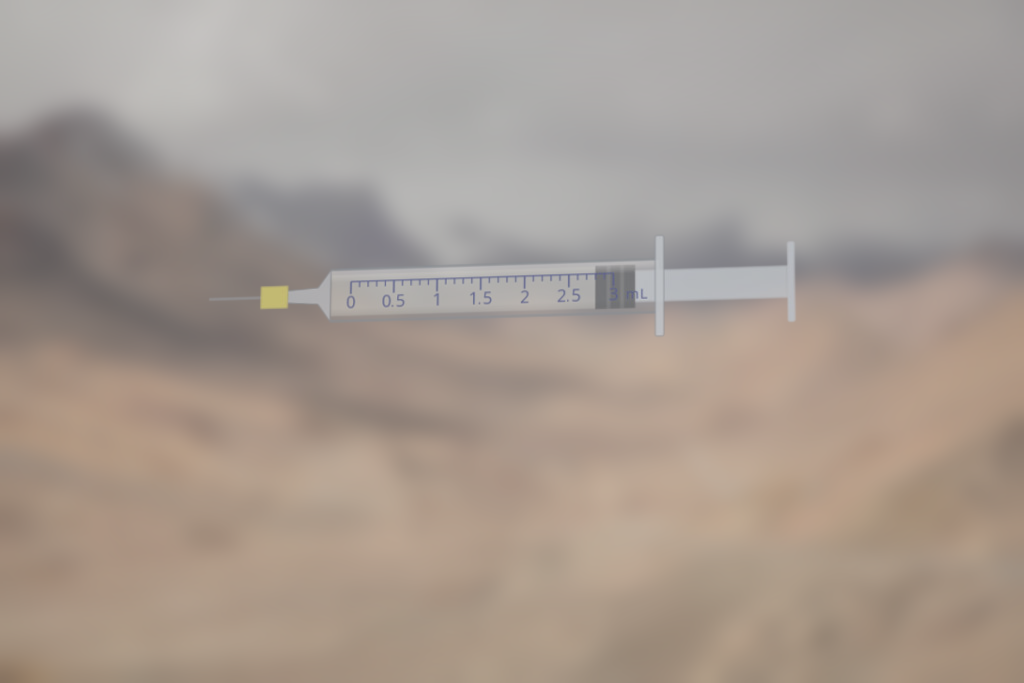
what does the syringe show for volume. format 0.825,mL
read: 2.8,mL
